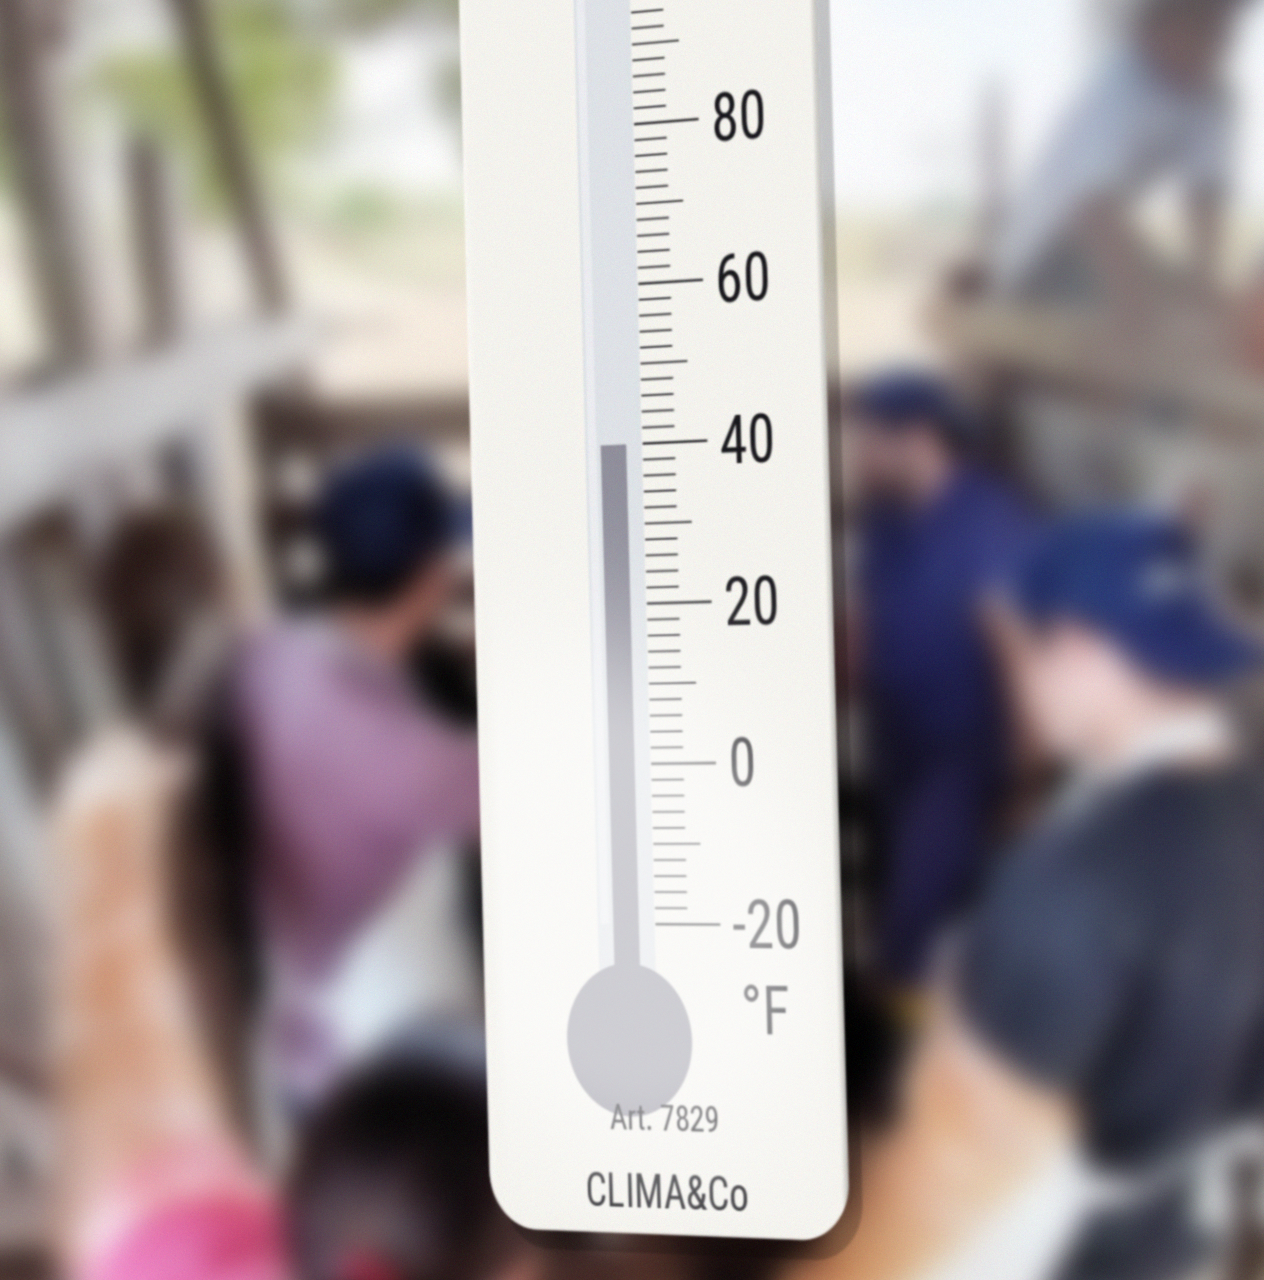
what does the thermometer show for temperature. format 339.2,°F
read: 40,°F
